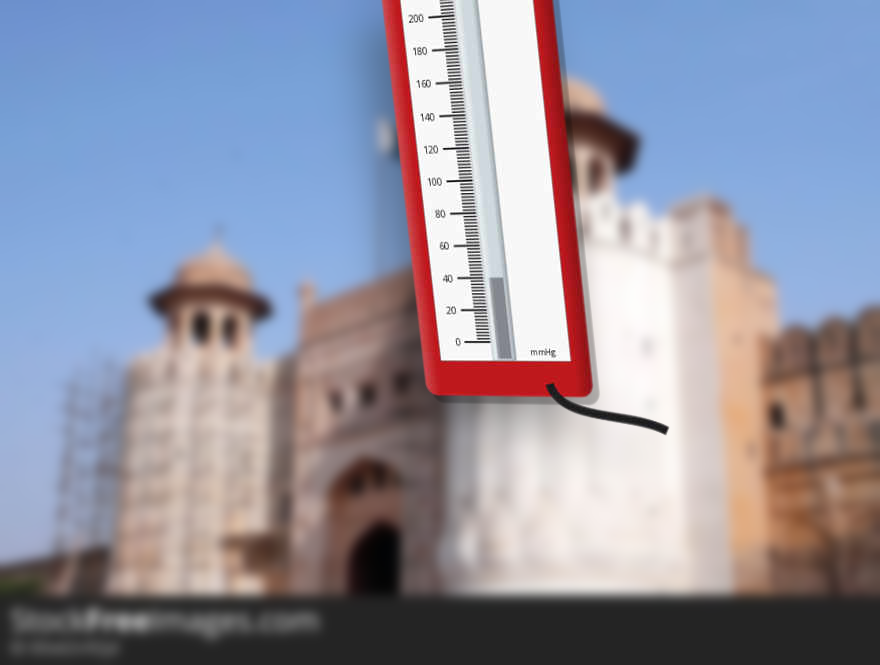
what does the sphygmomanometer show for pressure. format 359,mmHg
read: 40,mmHg
